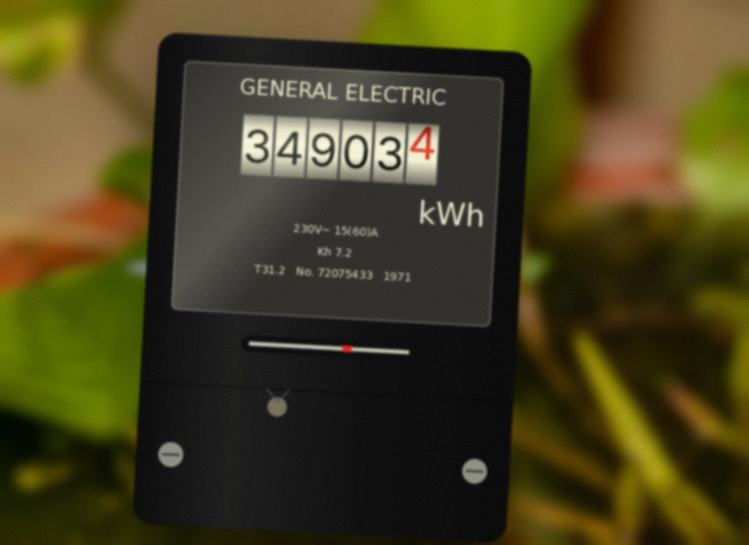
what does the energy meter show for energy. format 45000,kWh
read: 34903.4,kWh
